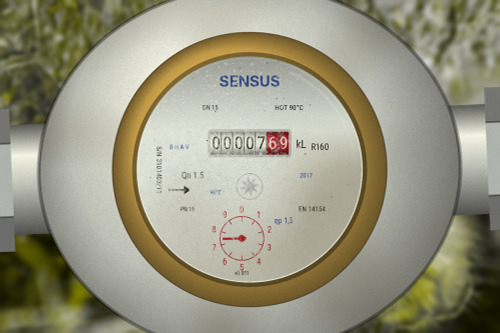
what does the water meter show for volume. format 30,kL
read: 7.697,kL
